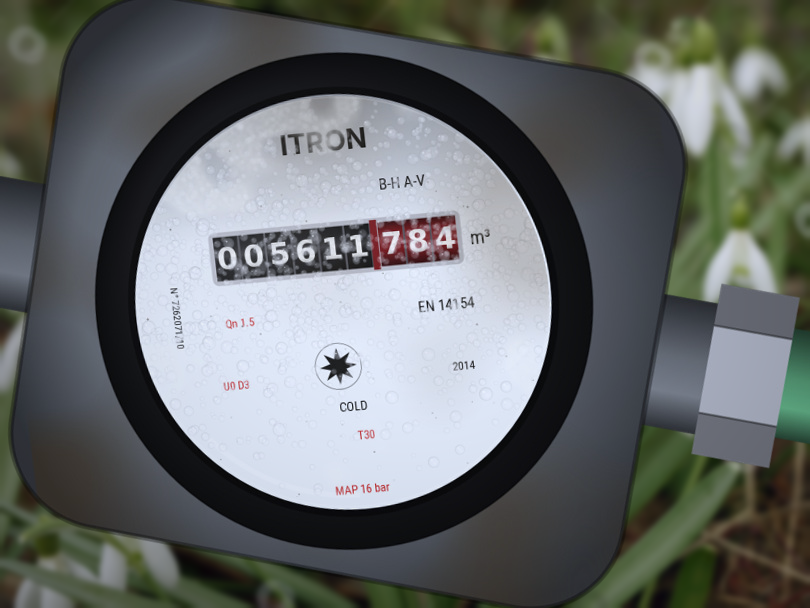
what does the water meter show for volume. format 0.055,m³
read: 5611.784,m³
